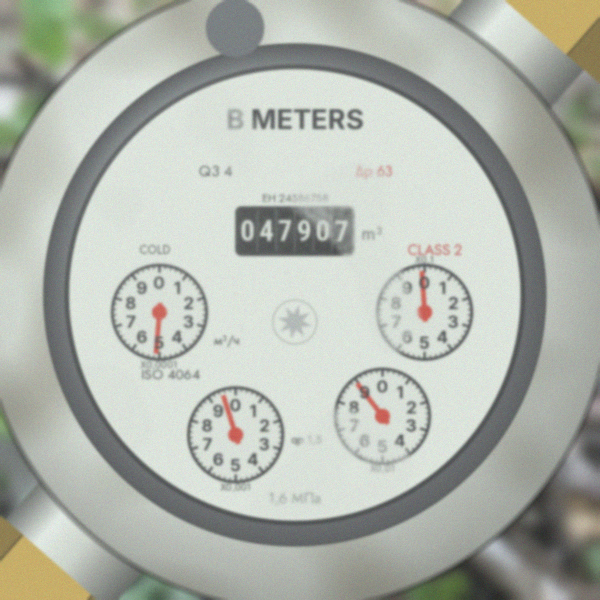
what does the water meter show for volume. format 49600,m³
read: 47906.9895,m³
